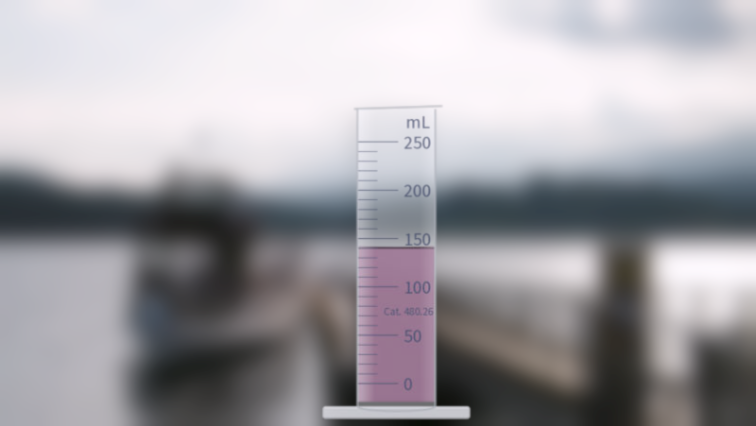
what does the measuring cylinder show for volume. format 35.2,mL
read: 140,mL
